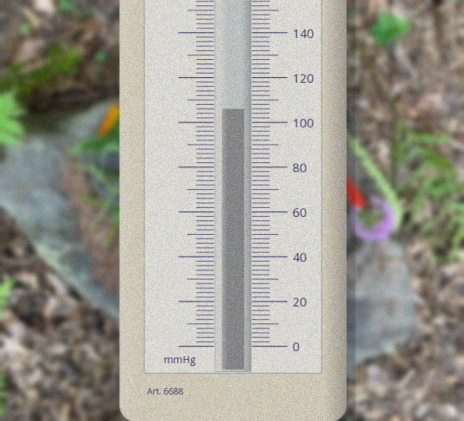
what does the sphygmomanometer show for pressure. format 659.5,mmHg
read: 106,mmHg
